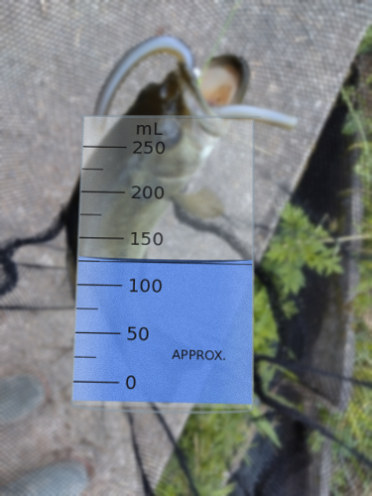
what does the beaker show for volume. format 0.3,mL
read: 125,mL
